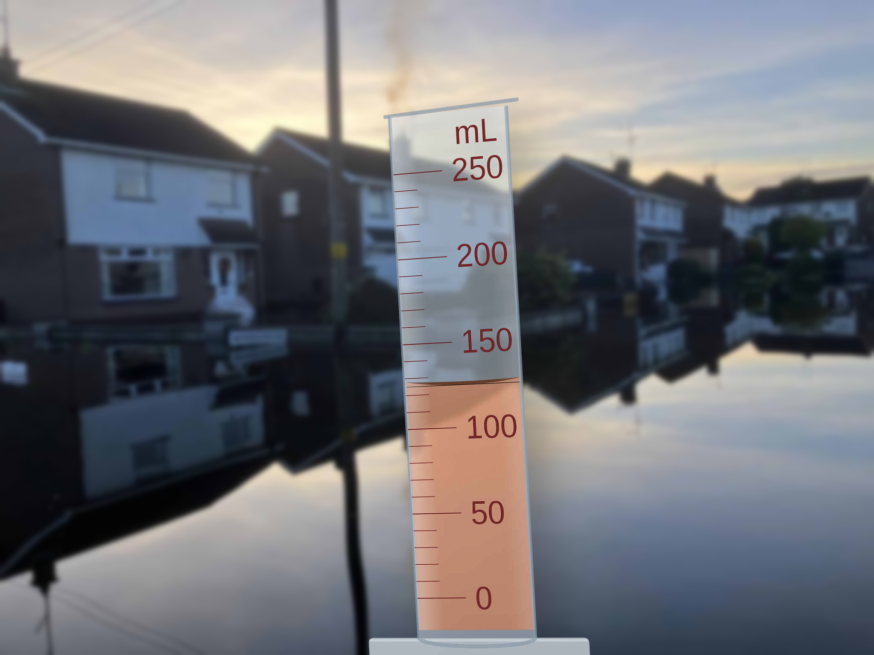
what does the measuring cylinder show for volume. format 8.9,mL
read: 125,mL
